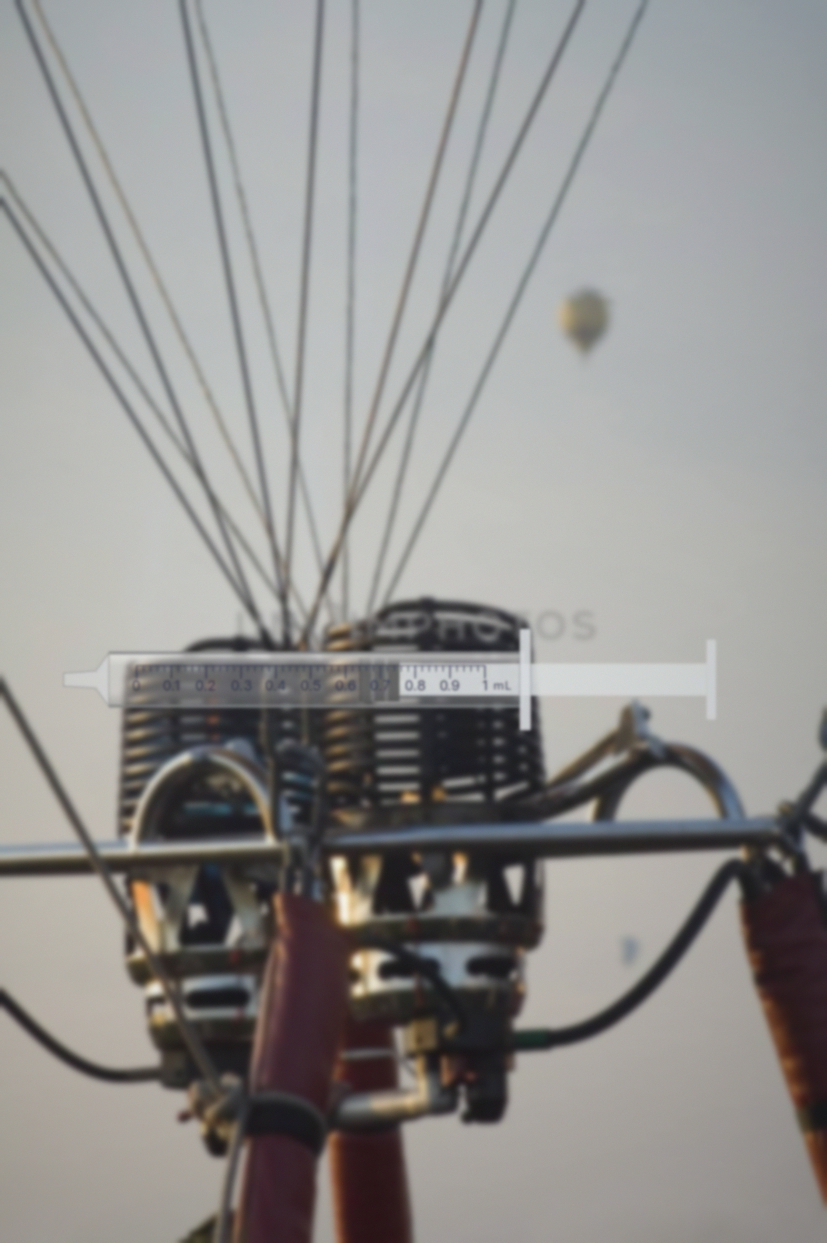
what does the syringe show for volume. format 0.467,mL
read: 0.64,mL
